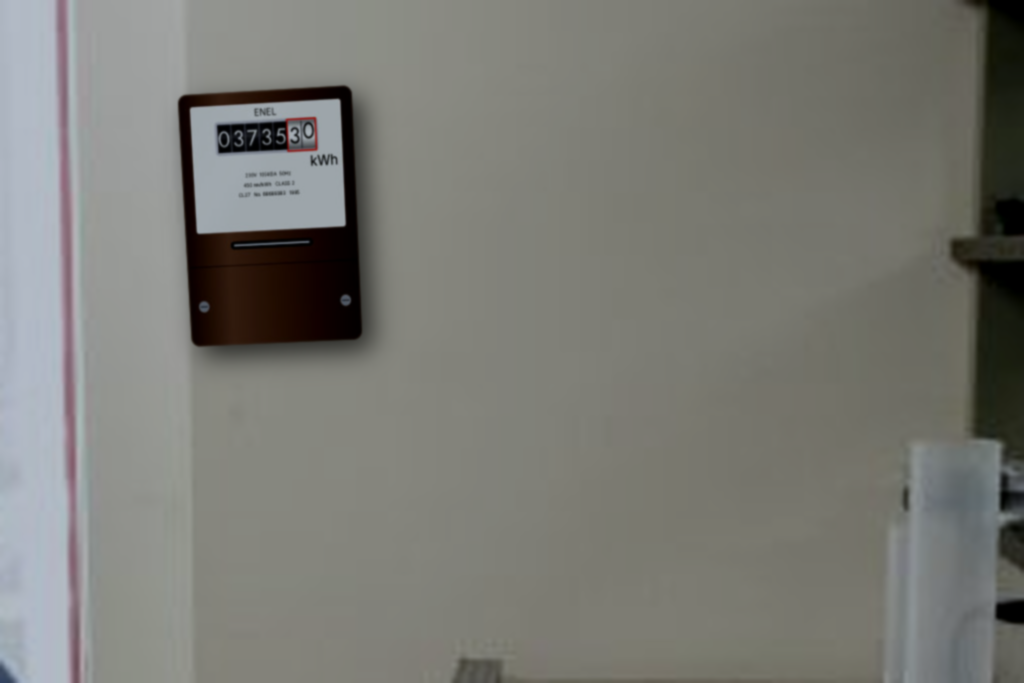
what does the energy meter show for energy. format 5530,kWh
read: 3735.30,kWh
